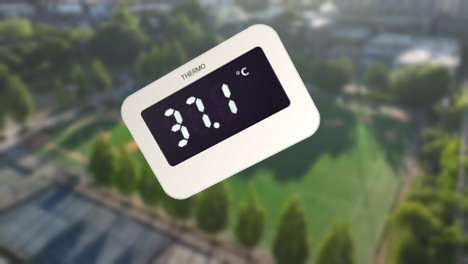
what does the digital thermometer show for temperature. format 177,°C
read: 37.1,°C
